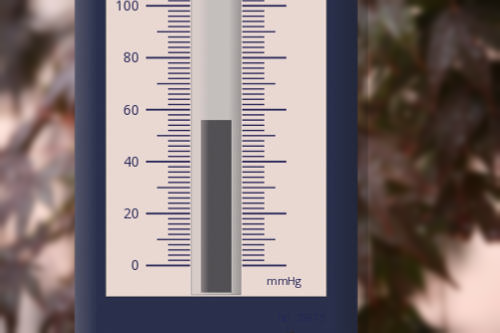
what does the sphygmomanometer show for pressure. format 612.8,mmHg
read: 56,mmHg
